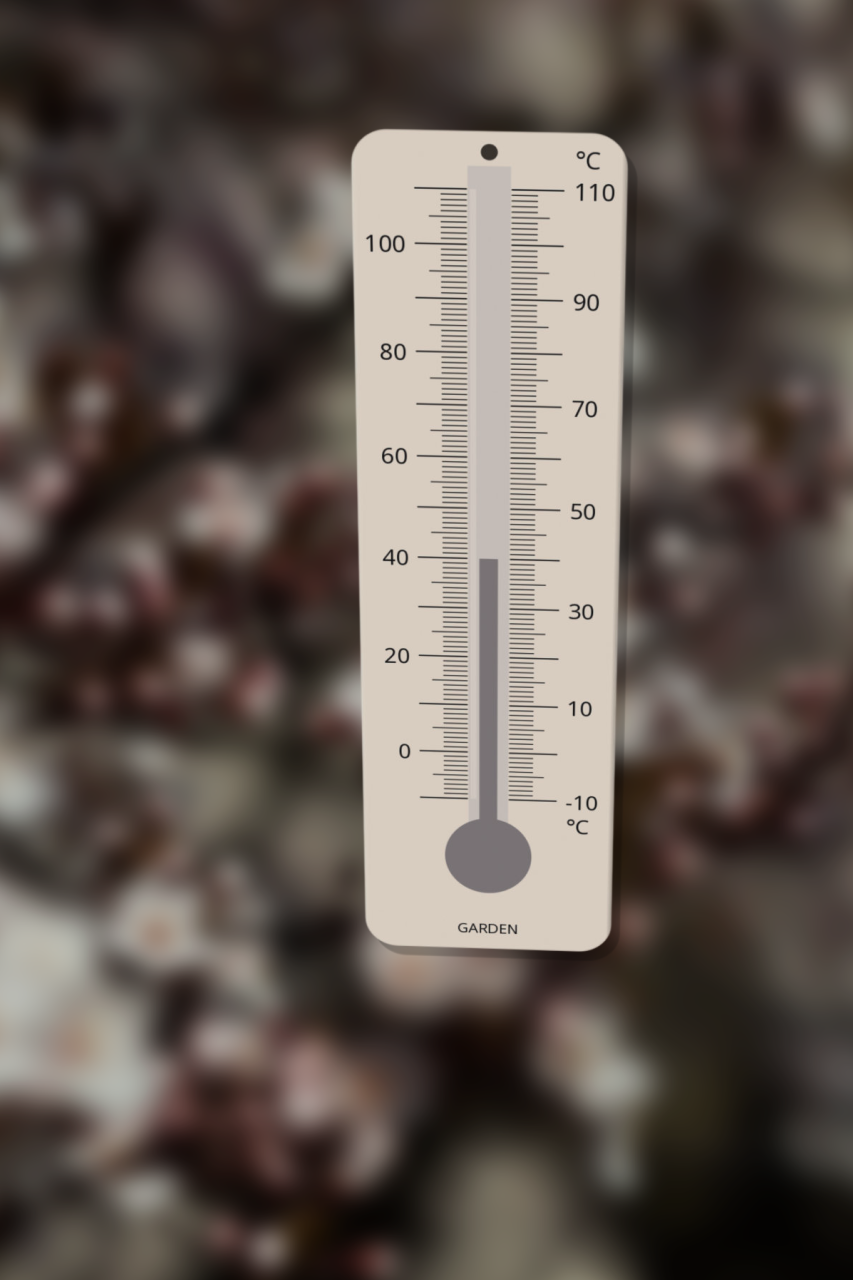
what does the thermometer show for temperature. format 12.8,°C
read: 40,°C
